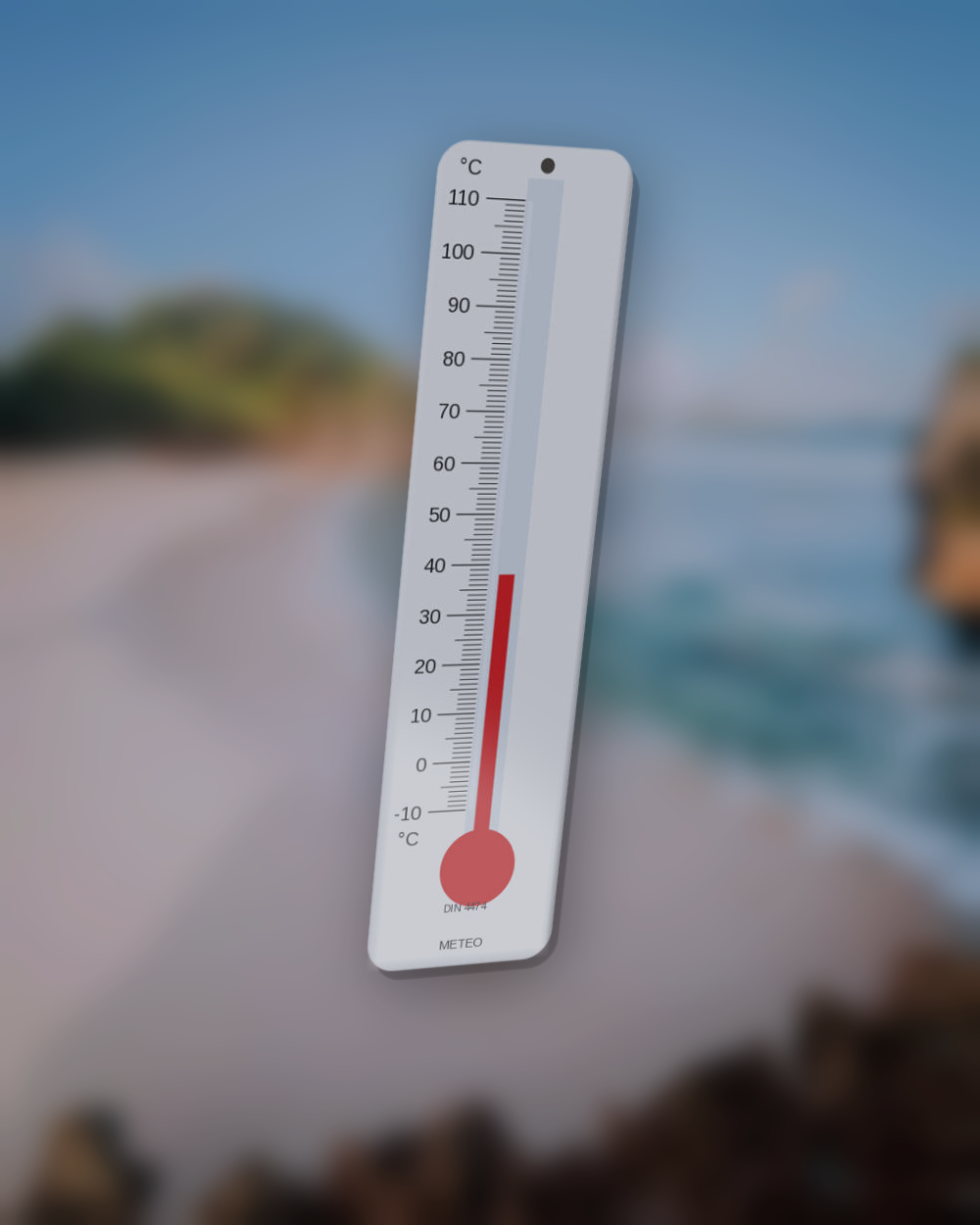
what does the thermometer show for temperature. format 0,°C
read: 38,°C
